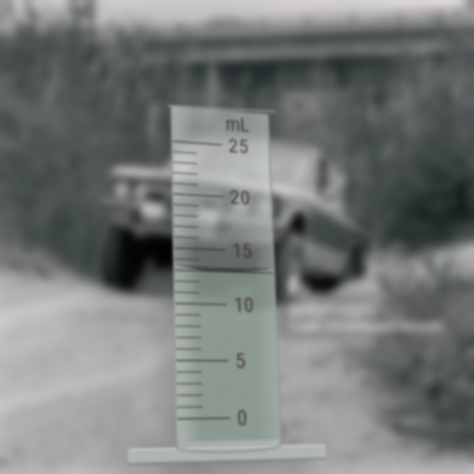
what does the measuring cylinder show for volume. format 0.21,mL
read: 13,mL
